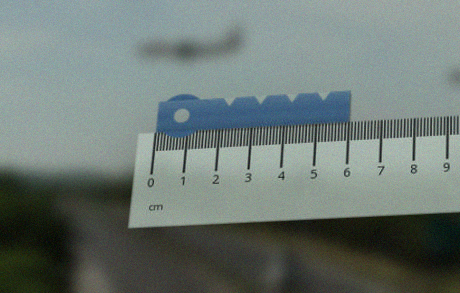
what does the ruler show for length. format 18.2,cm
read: 6,cm
